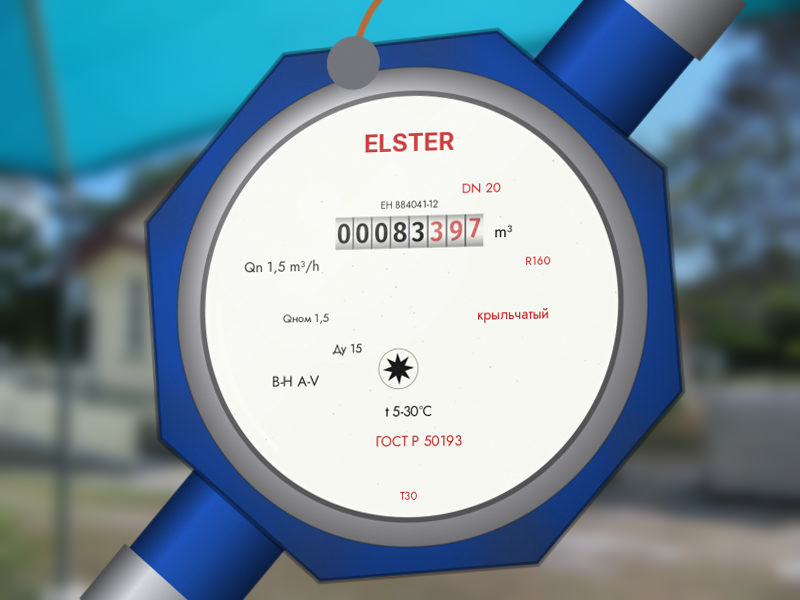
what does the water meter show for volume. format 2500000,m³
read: 83.397,m³
